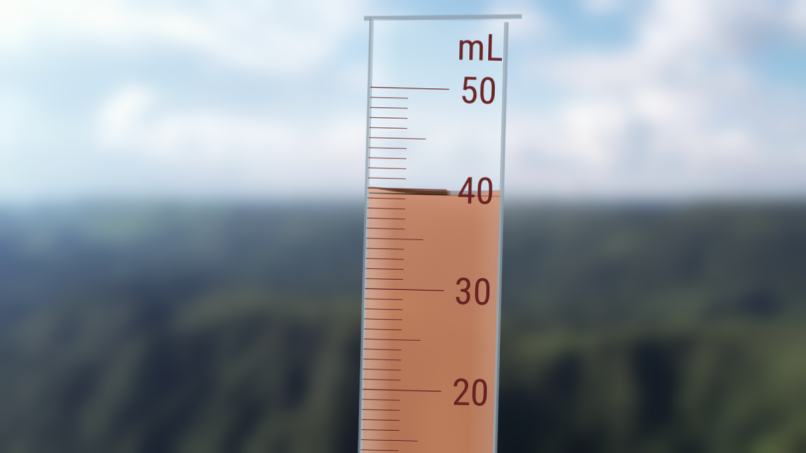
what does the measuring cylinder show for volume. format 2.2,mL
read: 39.5,mL
